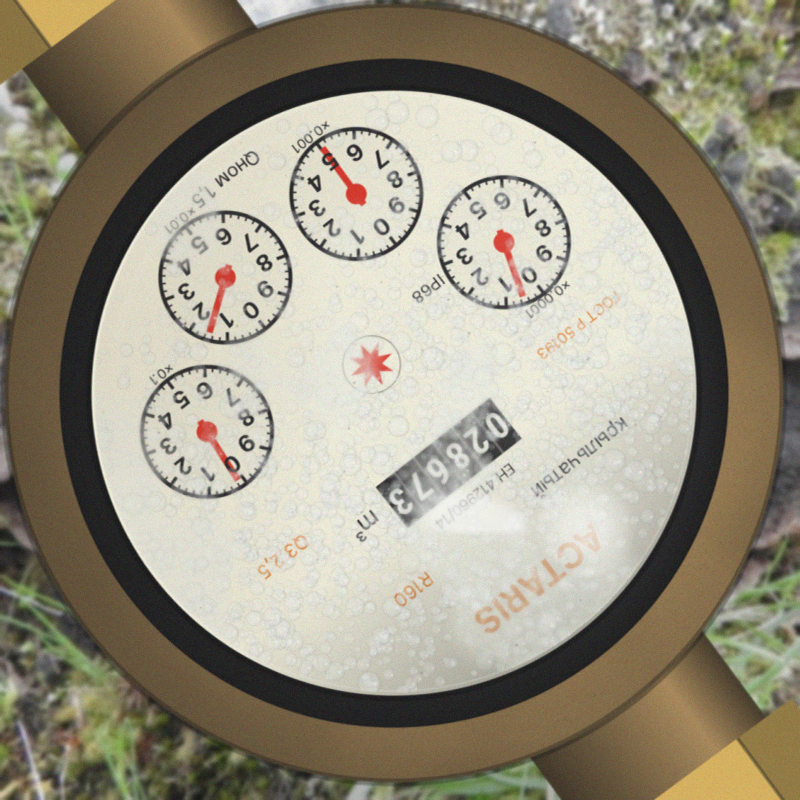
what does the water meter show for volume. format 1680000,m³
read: 28673.0150,m³
